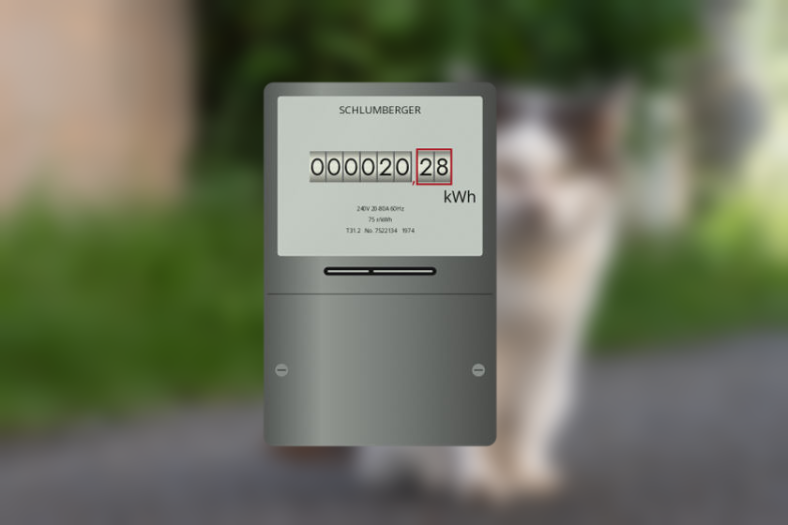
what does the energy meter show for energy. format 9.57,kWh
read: 20.28,kWh
